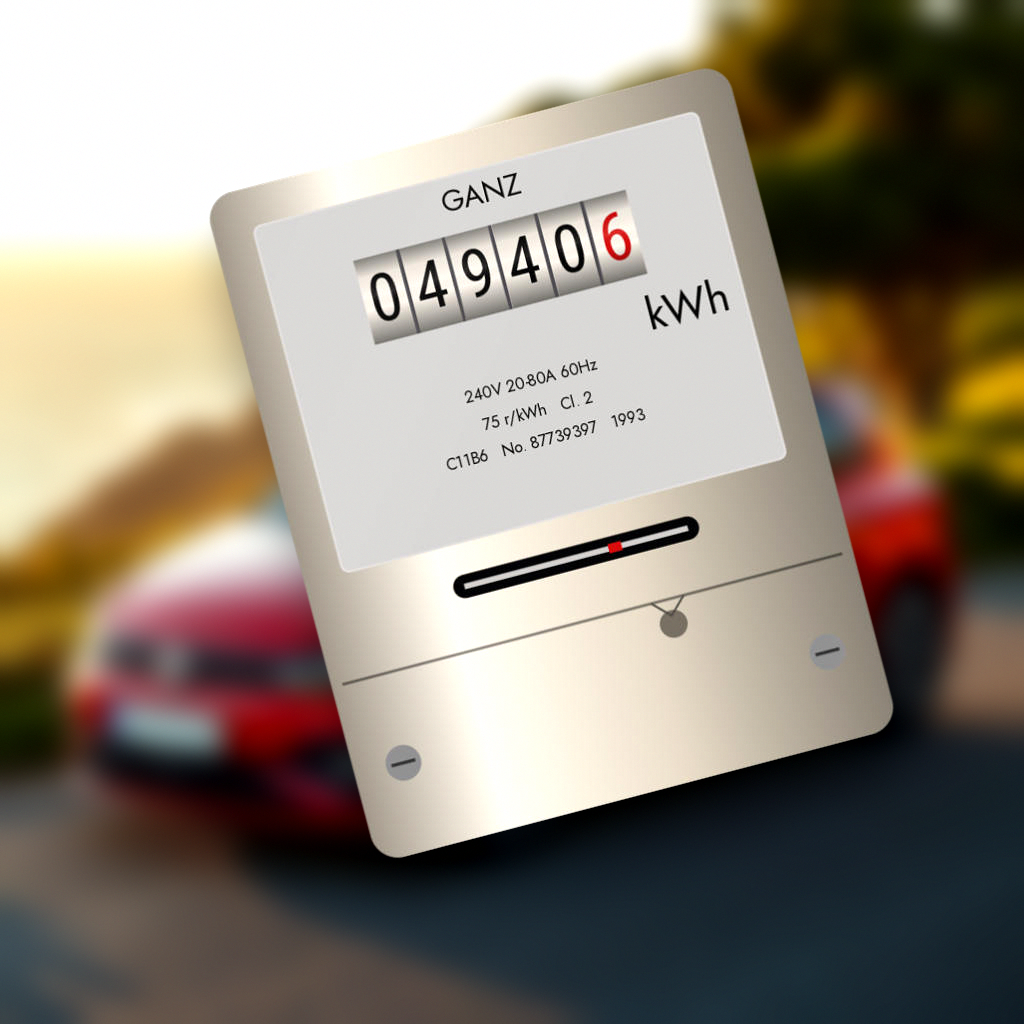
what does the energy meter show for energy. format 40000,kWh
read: 4940.6,kWh
